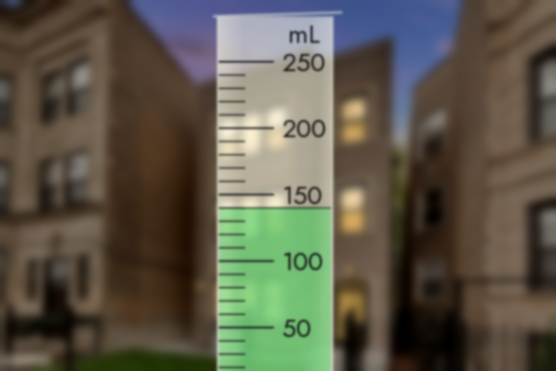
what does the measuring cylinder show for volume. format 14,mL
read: 140,mL
